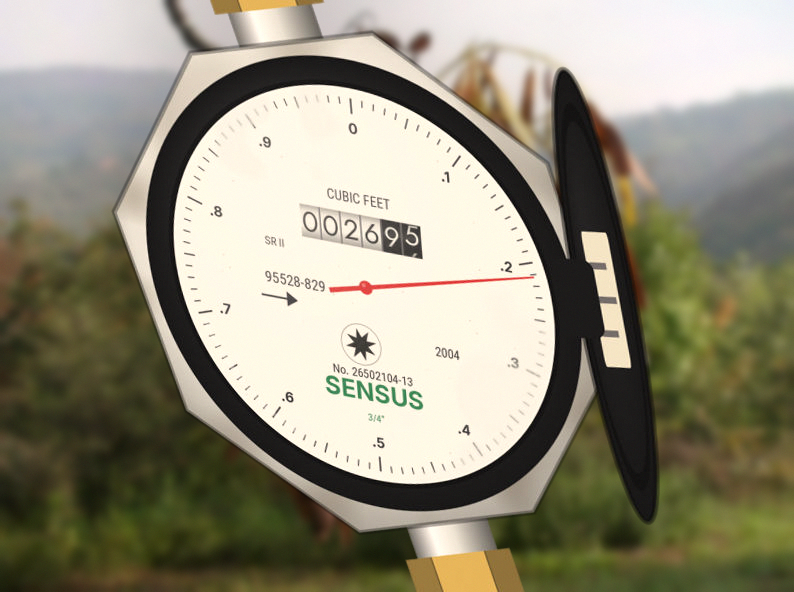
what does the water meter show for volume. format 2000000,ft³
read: 2695.21,ft³
